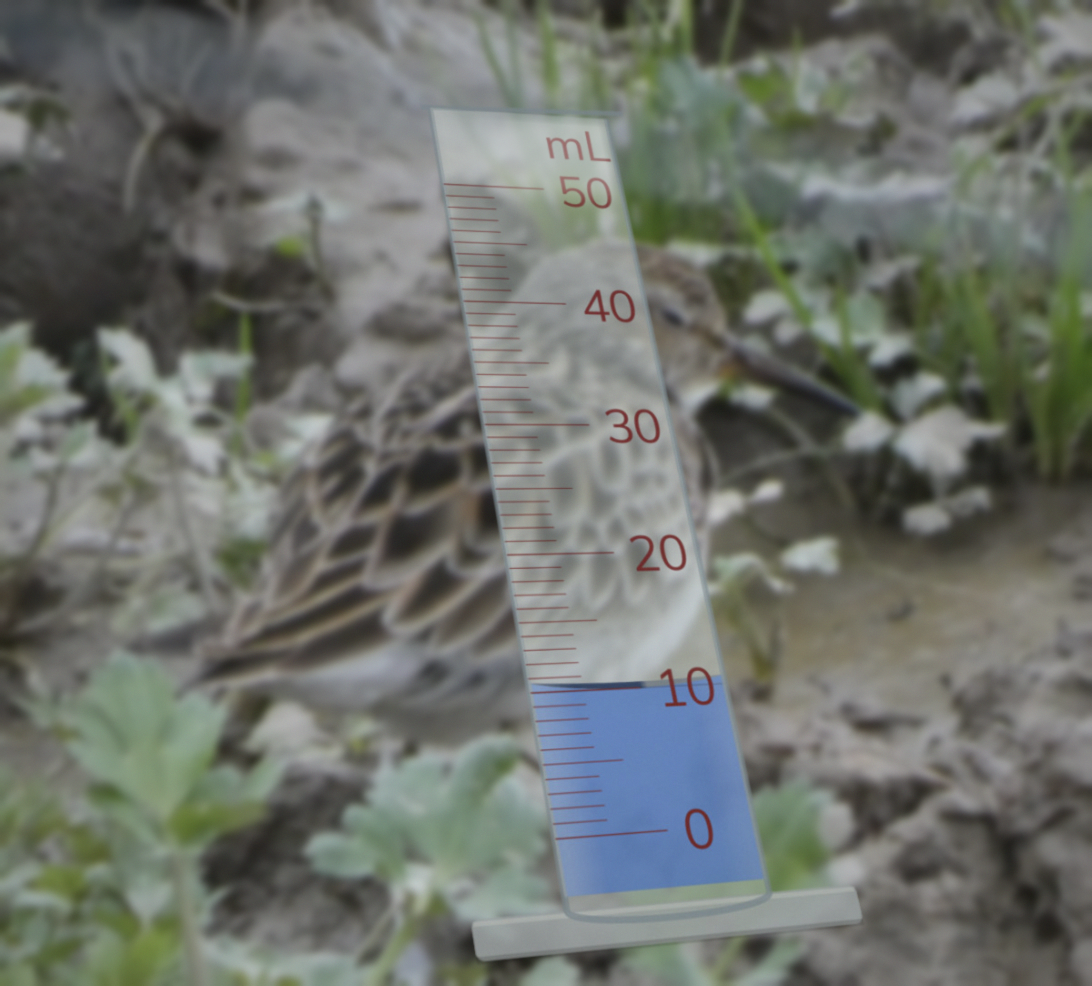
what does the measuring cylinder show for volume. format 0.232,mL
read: 10,mL
